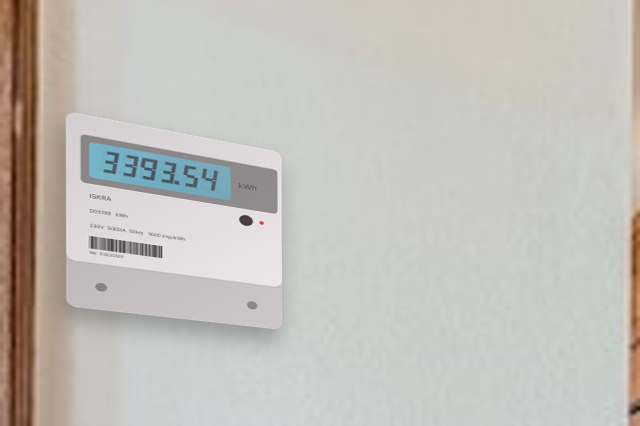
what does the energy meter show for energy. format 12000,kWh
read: 3393.54,kWh
